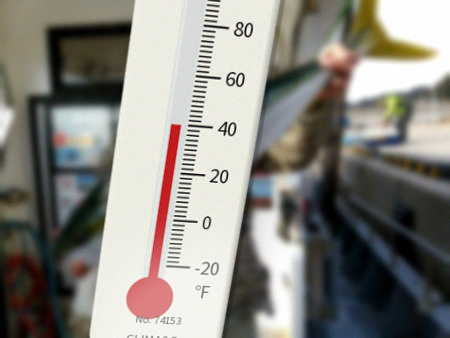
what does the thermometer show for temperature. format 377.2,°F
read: 40,°F
